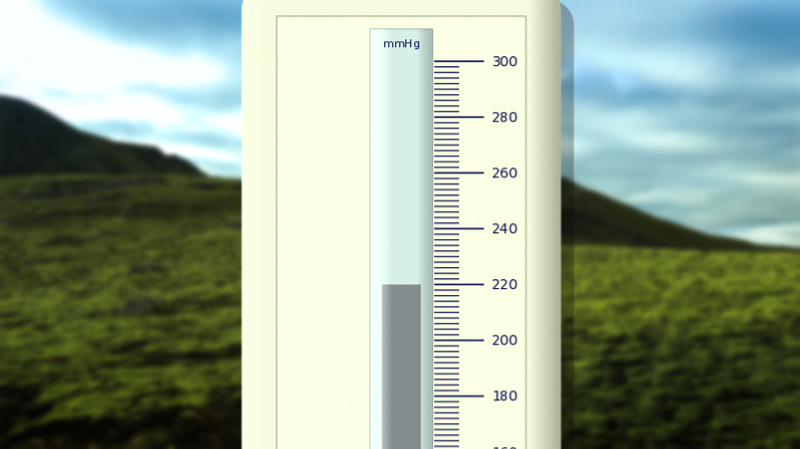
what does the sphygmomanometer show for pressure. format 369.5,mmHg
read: 220,mmHg
